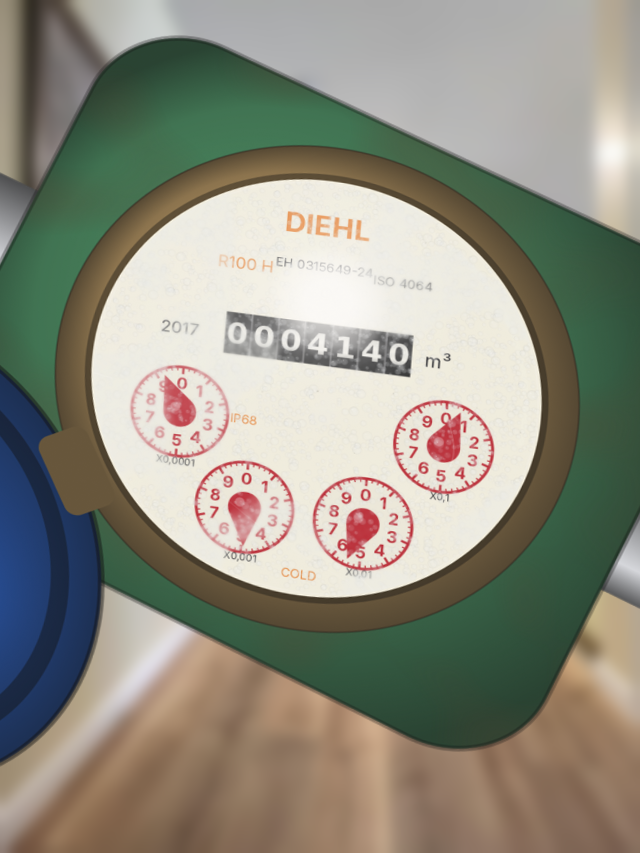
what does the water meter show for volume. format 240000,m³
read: 4140.0549,m³
